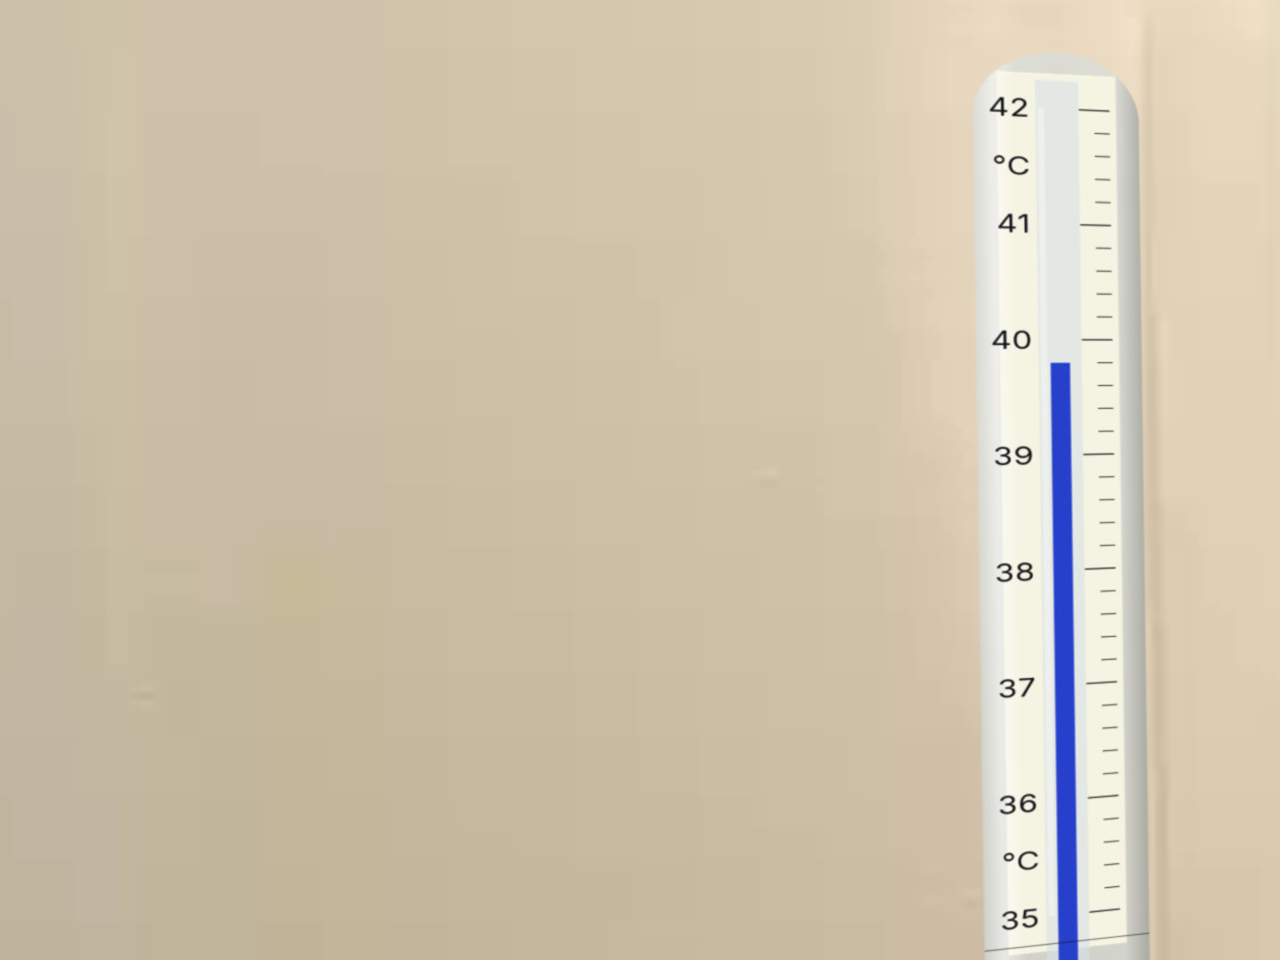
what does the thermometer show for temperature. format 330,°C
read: 39.8,°C
